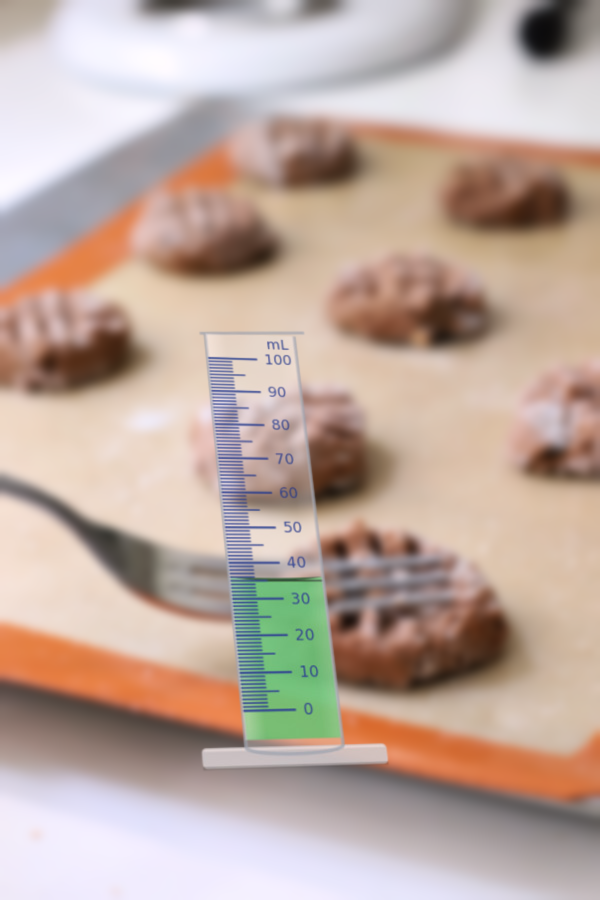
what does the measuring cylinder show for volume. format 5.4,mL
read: 35,mL
